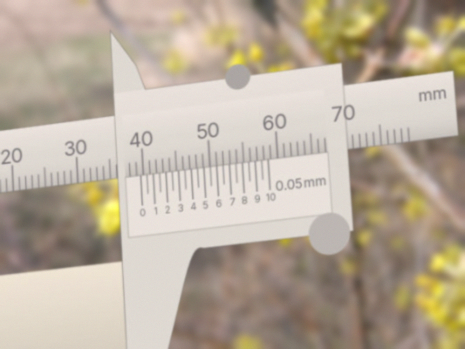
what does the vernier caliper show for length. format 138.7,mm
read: 39.6,mm
